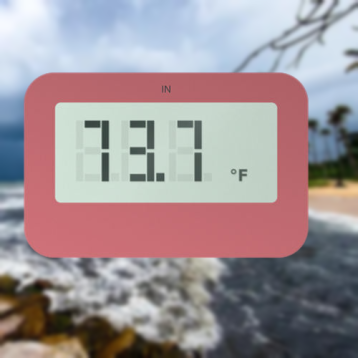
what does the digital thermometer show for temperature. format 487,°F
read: 73.7,°F
